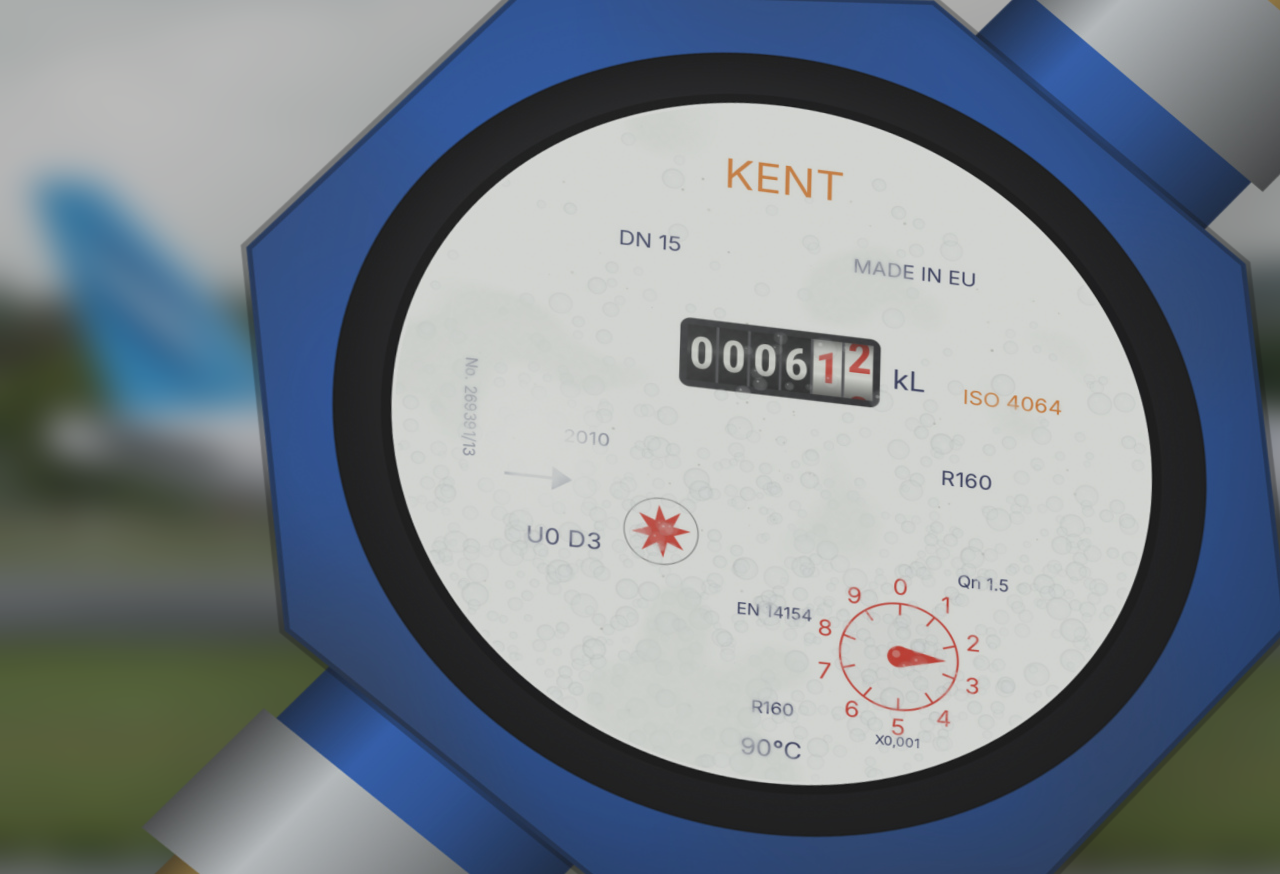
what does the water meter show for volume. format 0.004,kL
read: 6.122,kL
